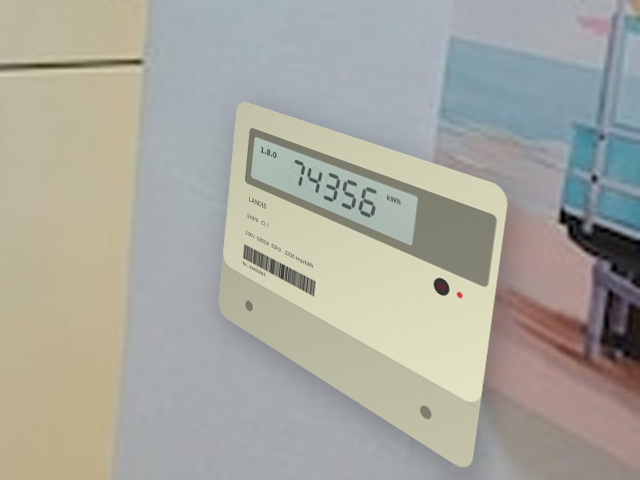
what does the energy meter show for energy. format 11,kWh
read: 74356,kWh
